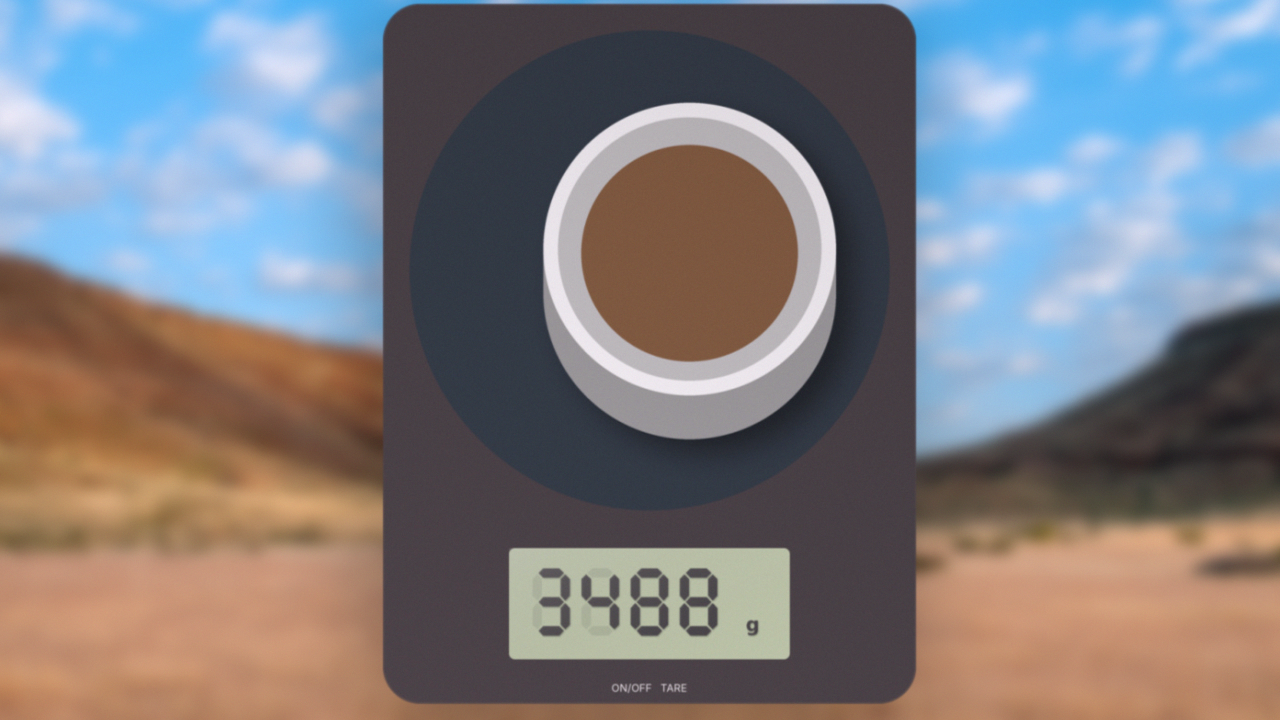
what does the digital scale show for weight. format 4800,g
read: 3488,g
